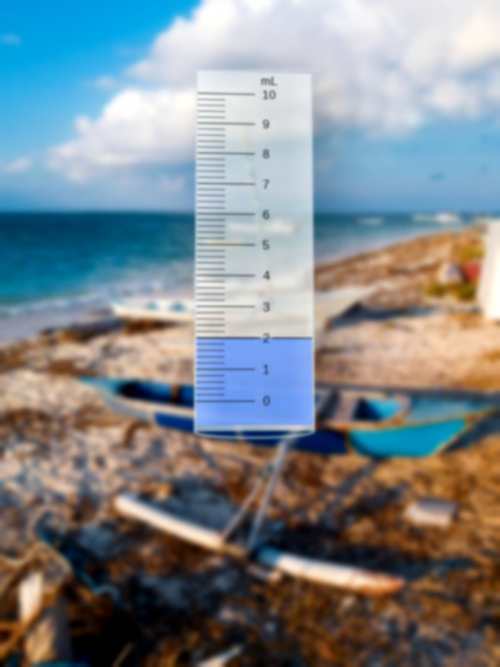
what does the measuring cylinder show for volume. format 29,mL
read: 2,mL
